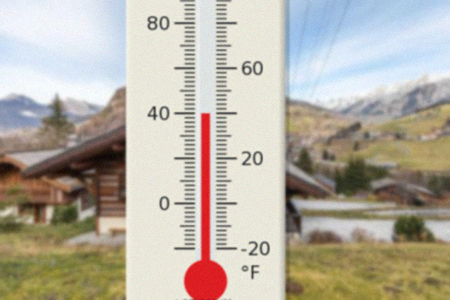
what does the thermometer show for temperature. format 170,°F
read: 40,°F
